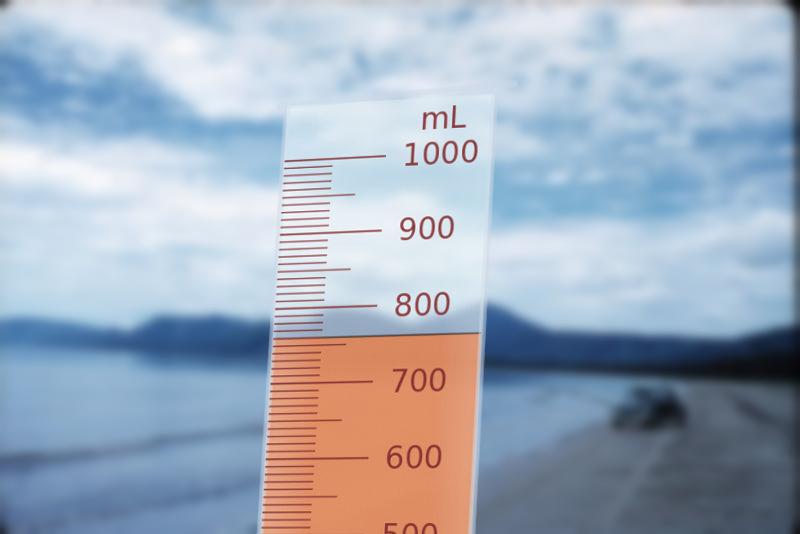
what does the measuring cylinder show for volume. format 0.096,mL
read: 760,mL
